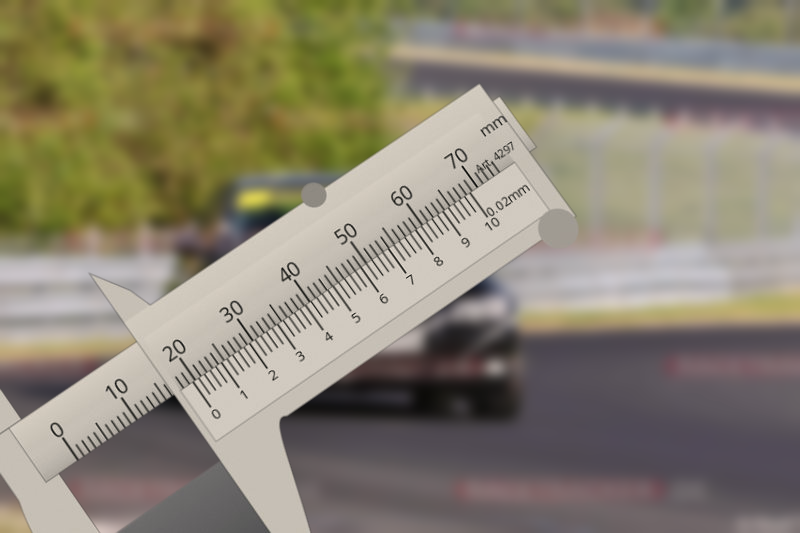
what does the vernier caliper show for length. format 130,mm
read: 19.6,mm
